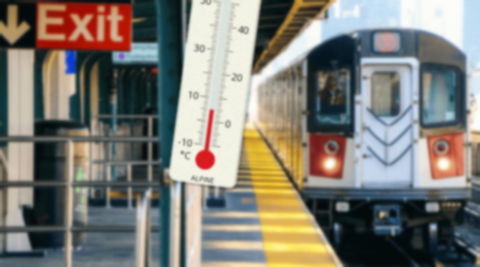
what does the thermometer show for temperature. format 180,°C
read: 5,°C
